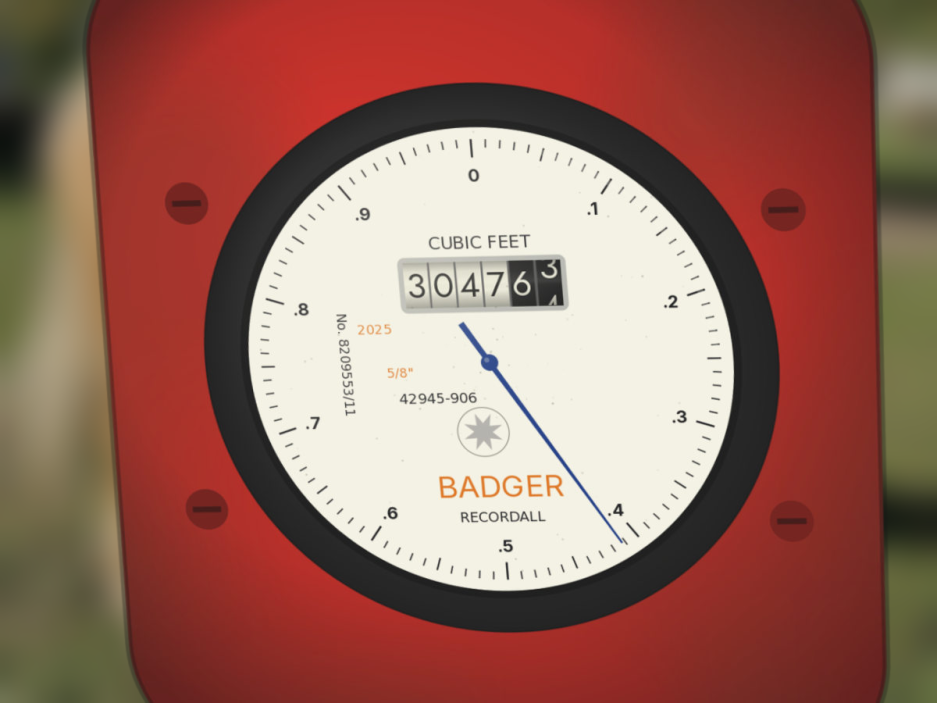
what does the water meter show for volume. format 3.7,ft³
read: 304763.41,ft³
